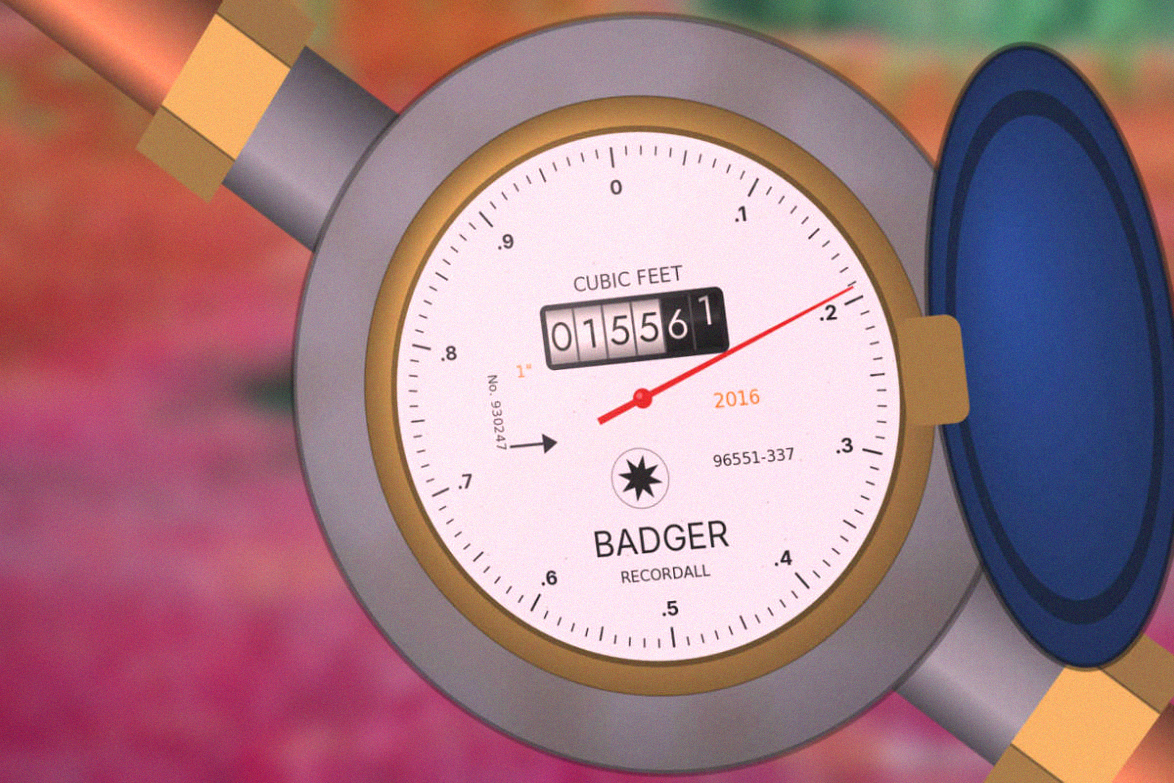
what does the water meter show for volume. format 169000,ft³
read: 15561.19,ft³
